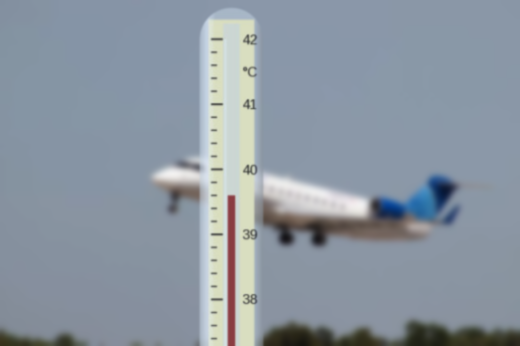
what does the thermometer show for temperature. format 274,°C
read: 39.6,°C
